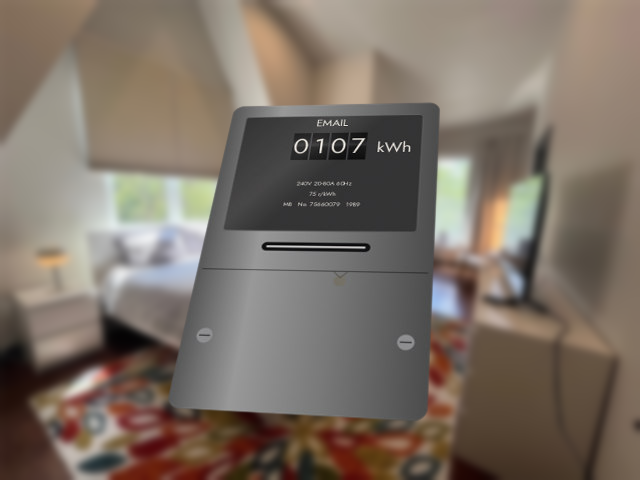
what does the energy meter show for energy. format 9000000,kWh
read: 107,kWh
